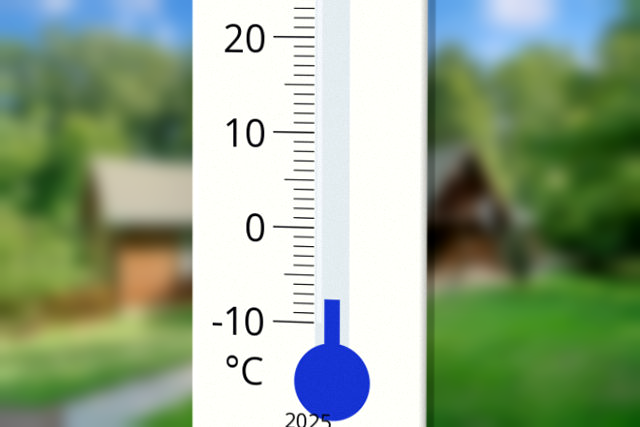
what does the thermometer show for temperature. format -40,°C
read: -7.5,°C
